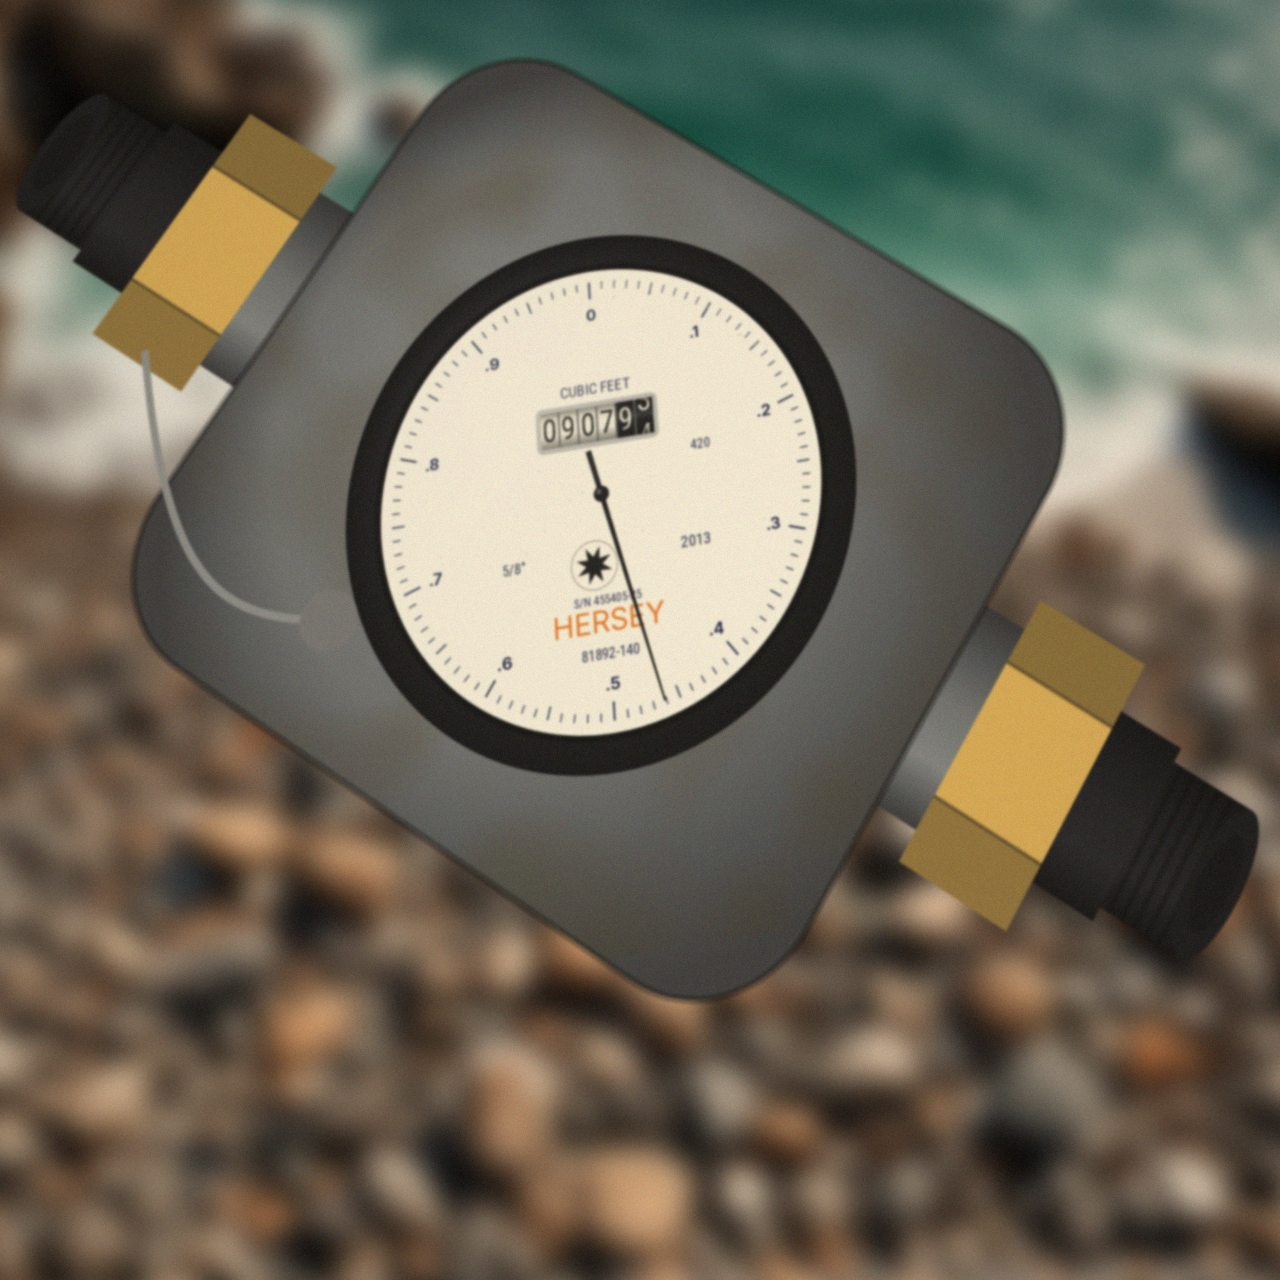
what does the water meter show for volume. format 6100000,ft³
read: 90793.46,ft³
